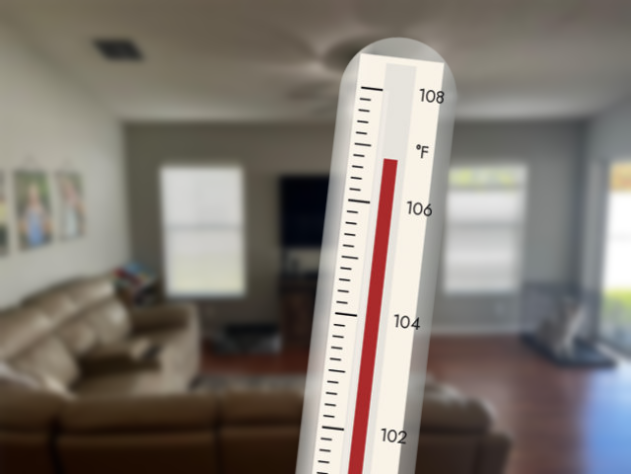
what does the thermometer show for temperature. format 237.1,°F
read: 106.8,°F
